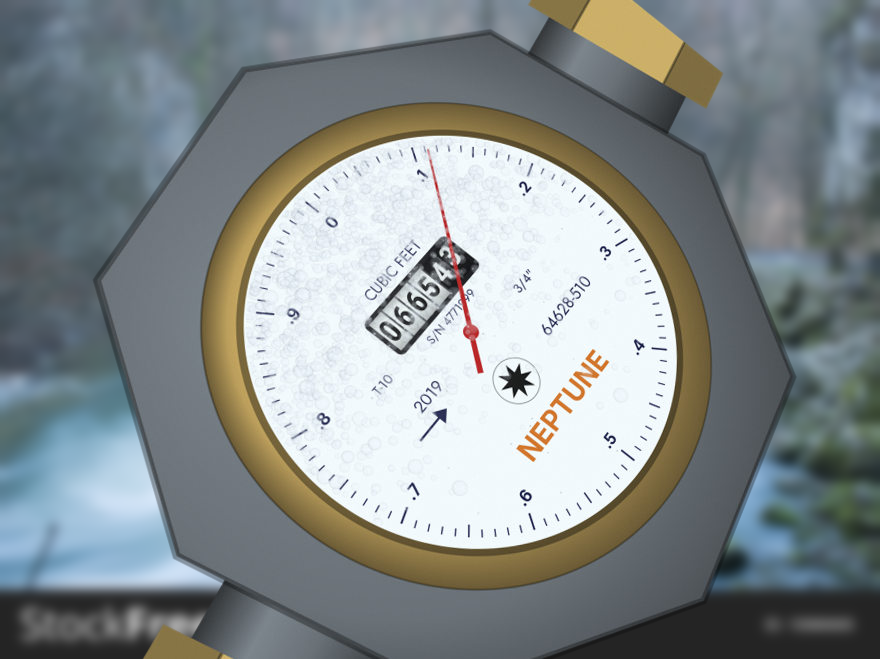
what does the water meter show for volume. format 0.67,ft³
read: 66543.11,ft³
